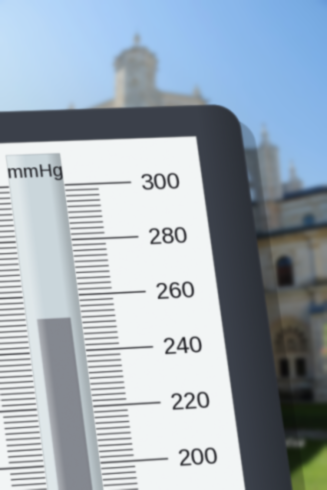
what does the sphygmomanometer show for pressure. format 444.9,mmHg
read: 252,mmHg
